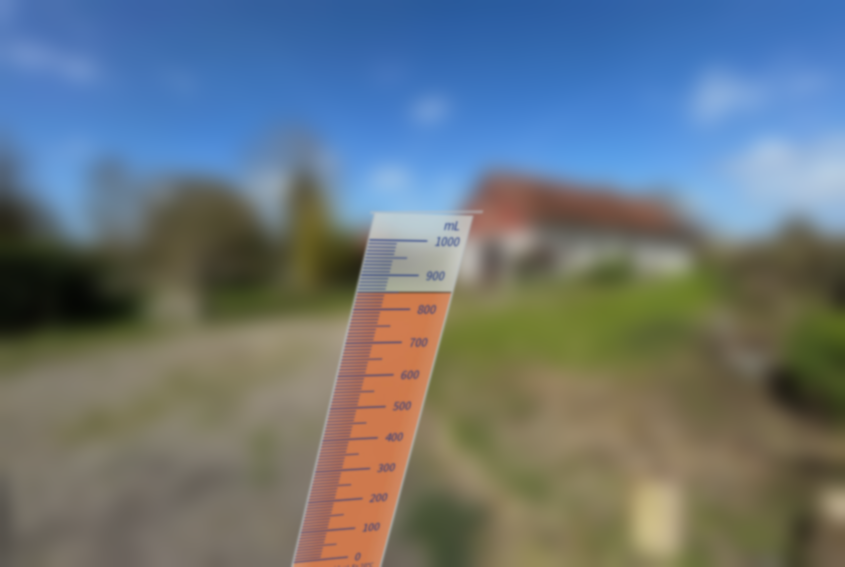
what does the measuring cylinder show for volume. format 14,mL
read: 850,mL
